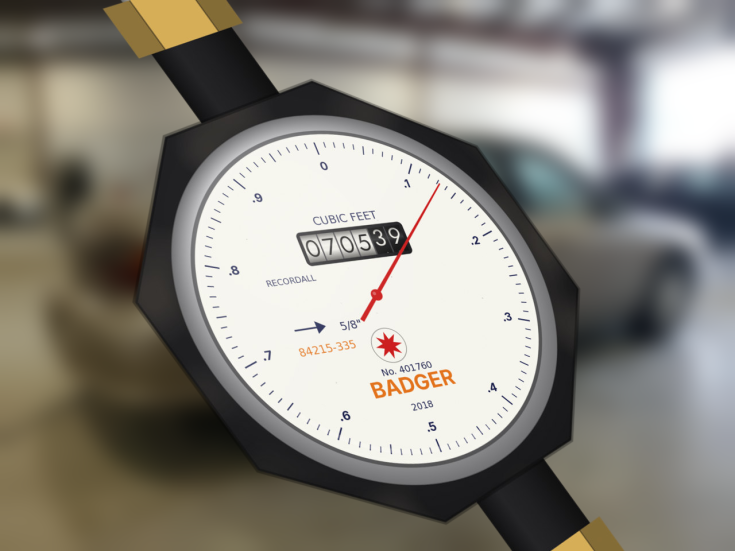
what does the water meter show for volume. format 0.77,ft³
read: 70539.13,ft³
